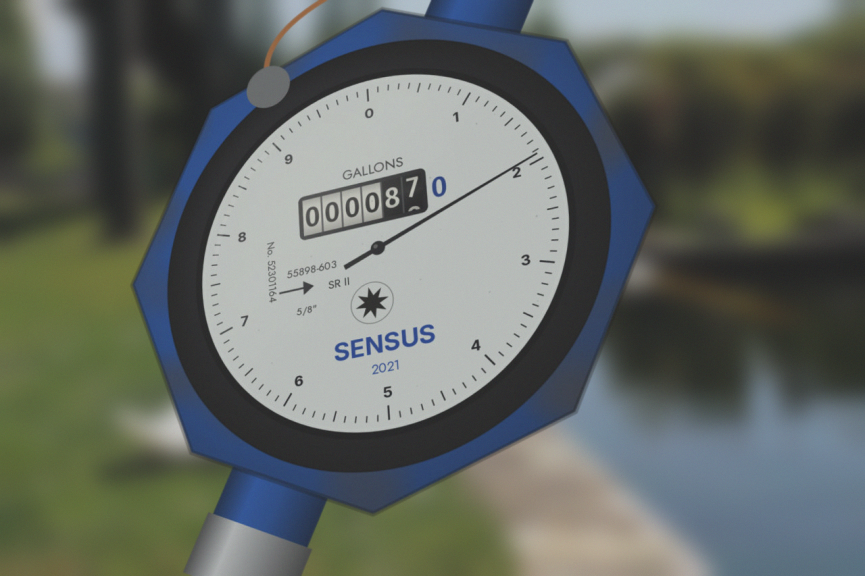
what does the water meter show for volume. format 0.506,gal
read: 871.9,gal
